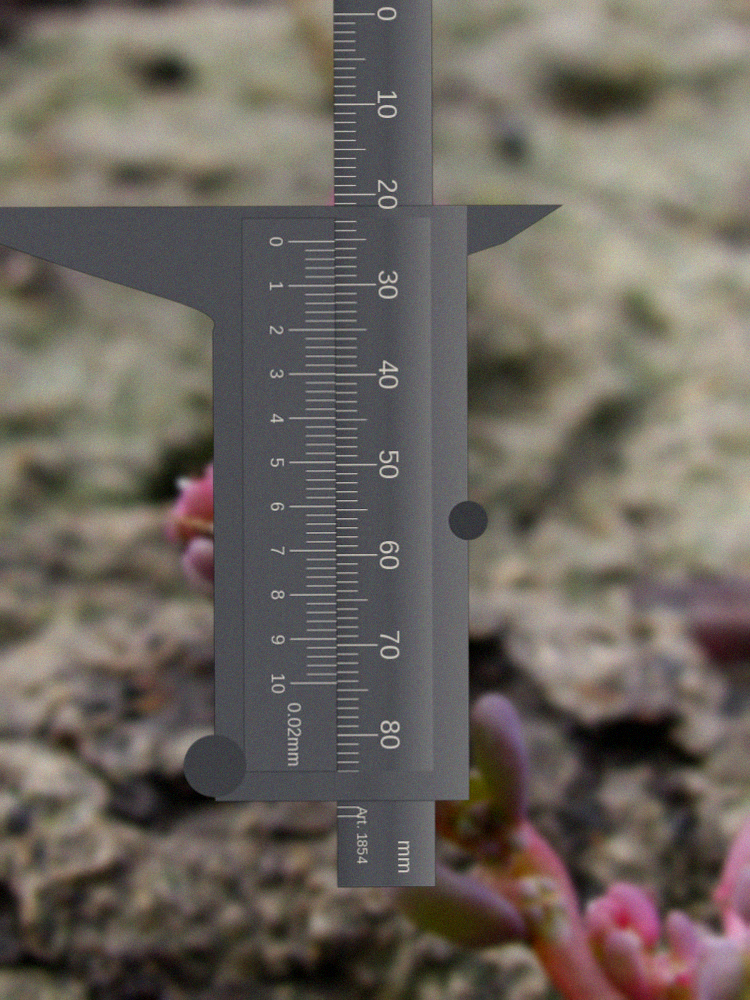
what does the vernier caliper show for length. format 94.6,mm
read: 25.2,mm
